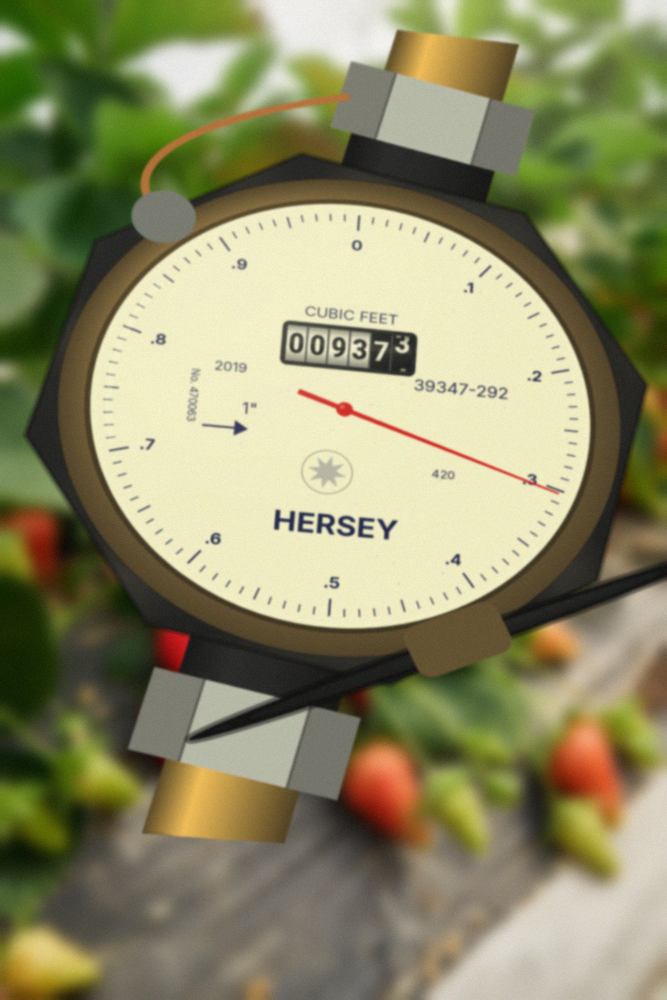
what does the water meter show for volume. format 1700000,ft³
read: 9373.30,ft³
